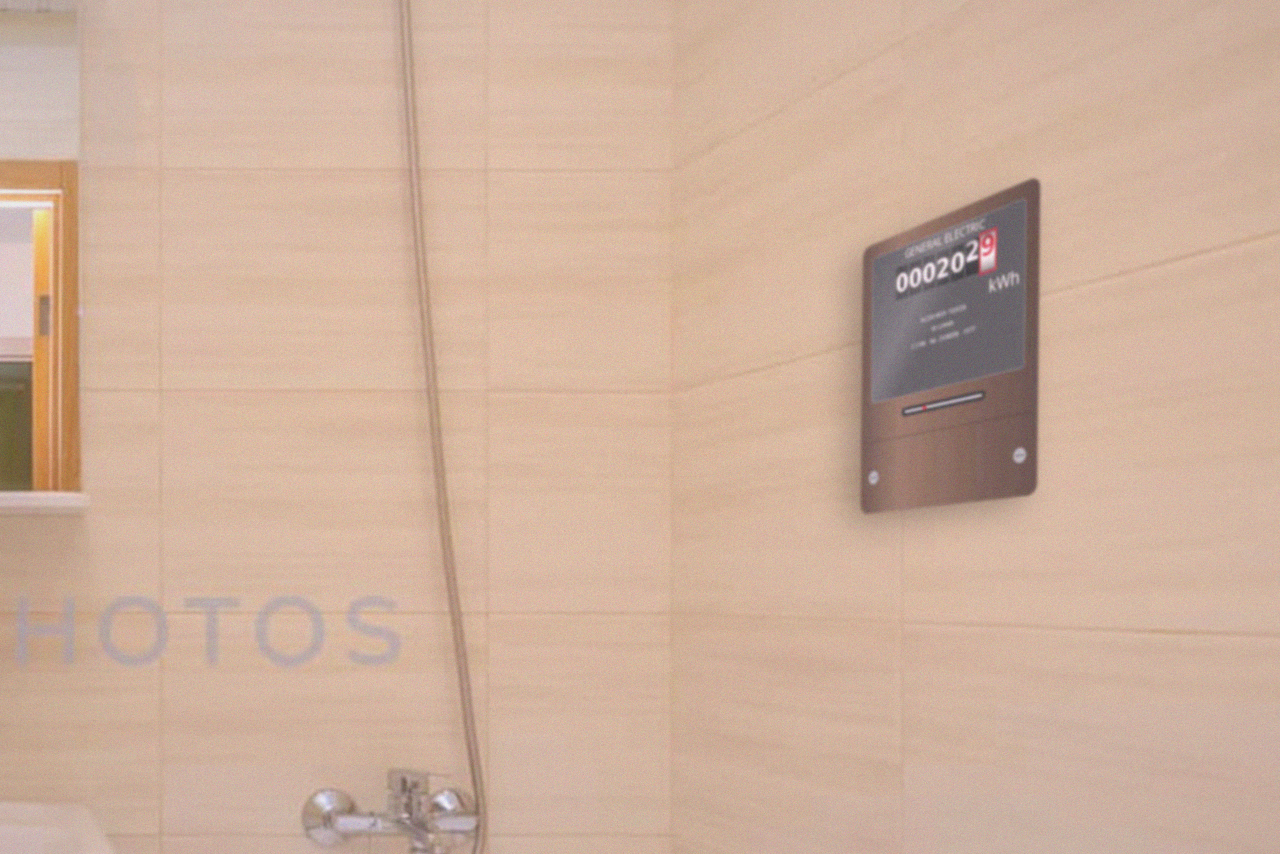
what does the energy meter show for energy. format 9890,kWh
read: 202.9,kWh
